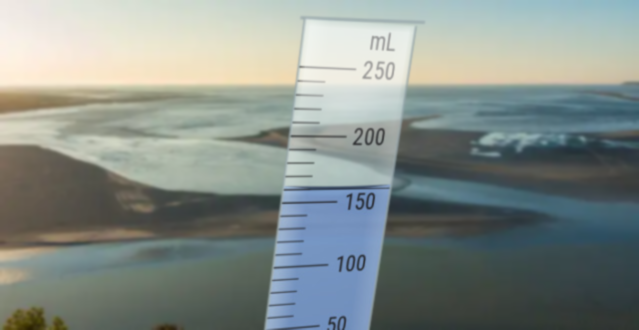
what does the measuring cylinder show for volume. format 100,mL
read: 160,mL
